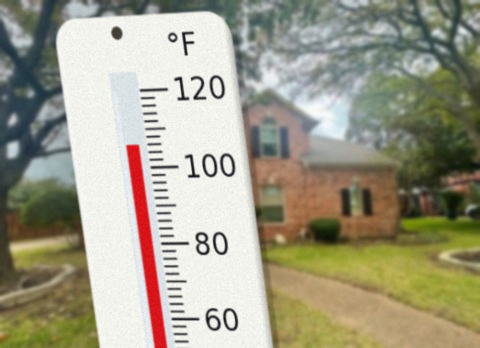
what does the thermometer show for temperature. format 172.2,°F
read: 106,°F
